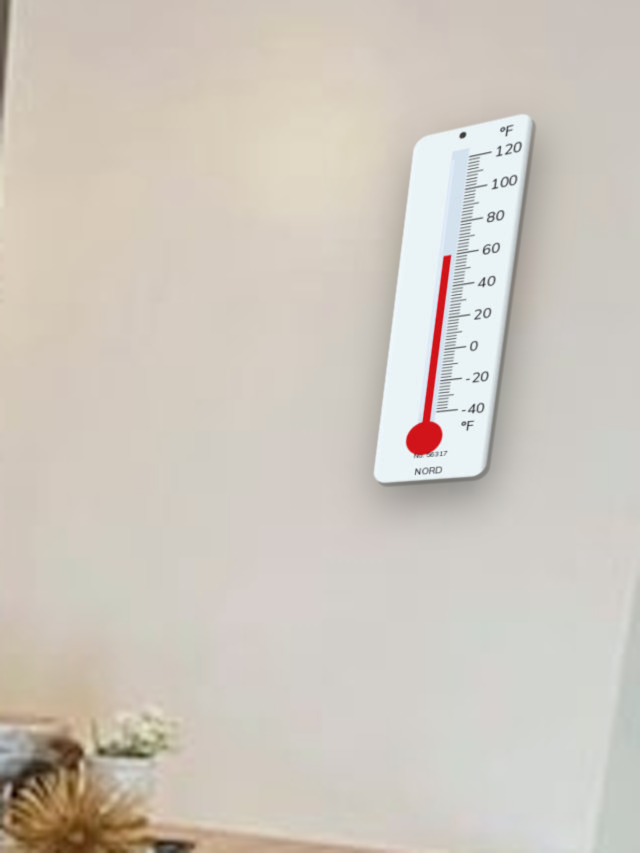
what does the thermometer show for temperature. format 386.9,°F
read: 60,°F
